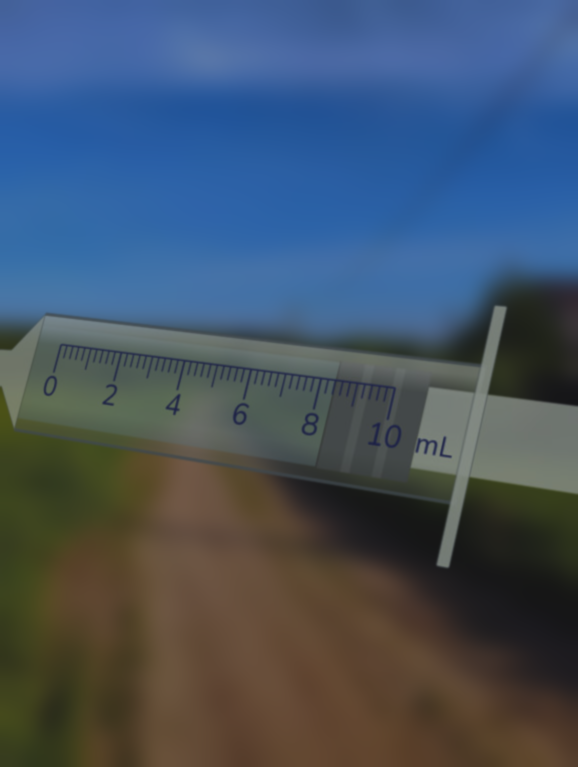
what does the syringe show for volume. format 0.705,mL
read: 8.4,mL
